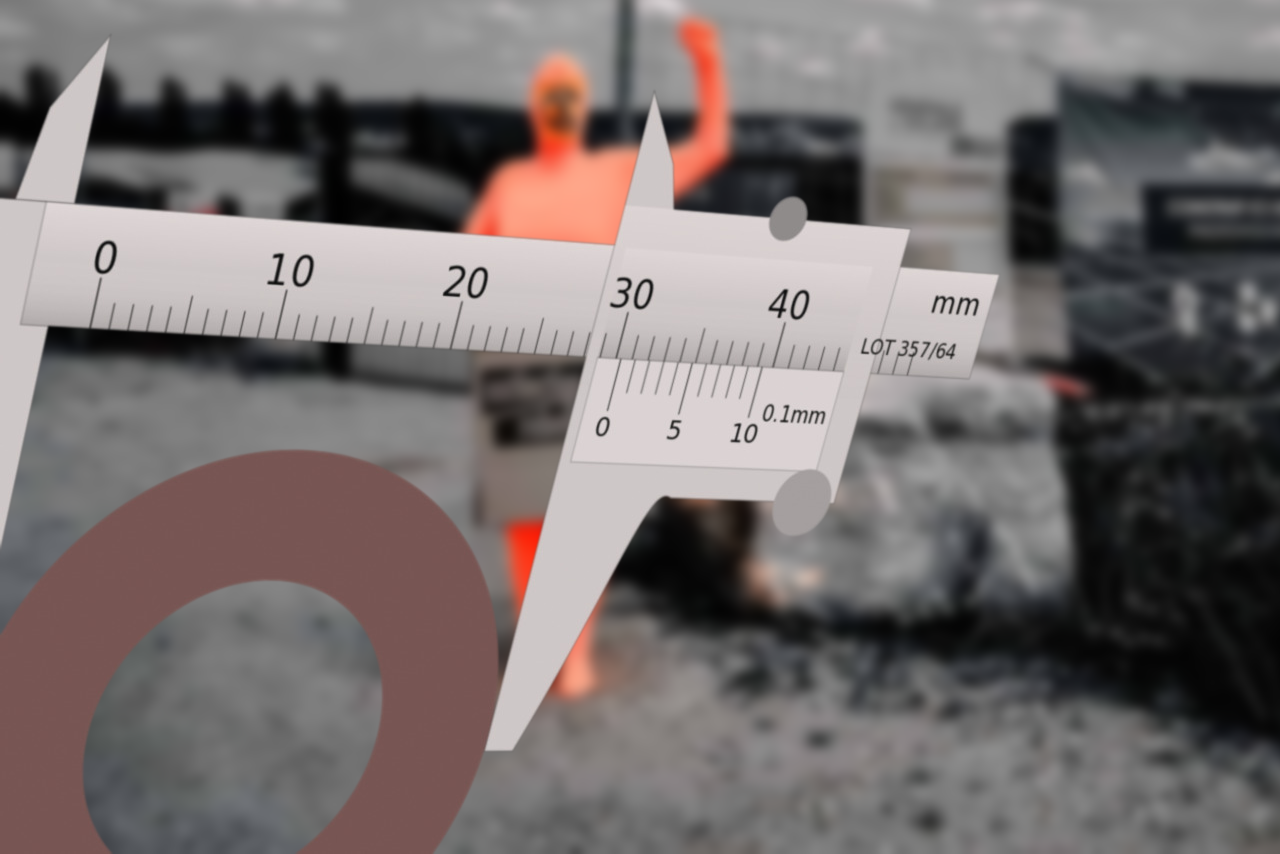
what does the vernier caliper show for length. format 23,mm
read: 30.3,mm
